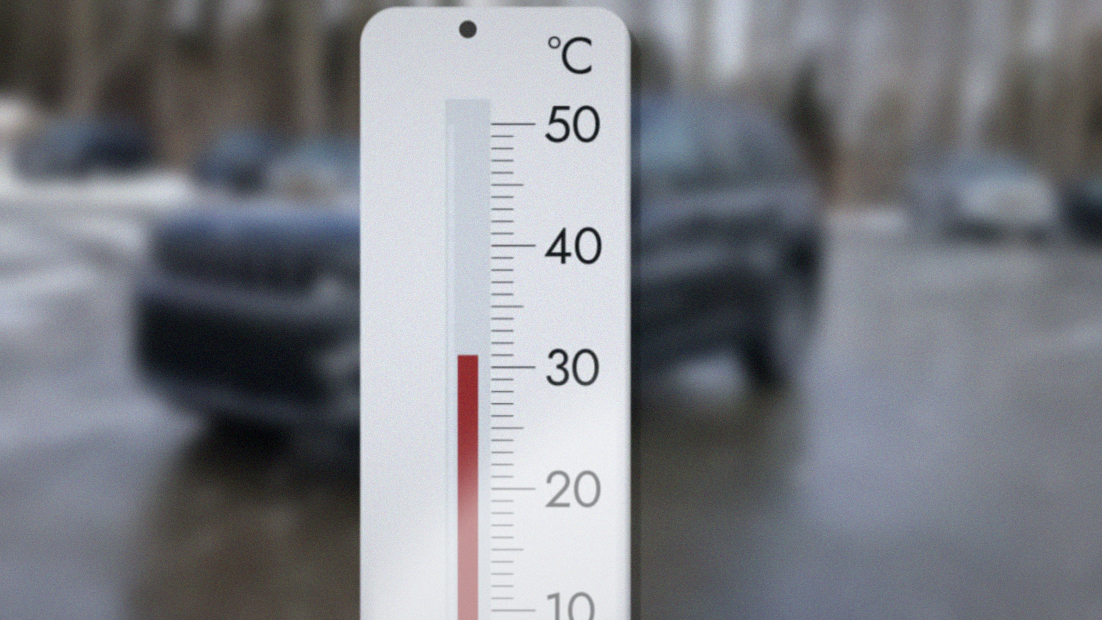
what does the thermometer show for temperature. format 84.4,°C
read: 31,°C
